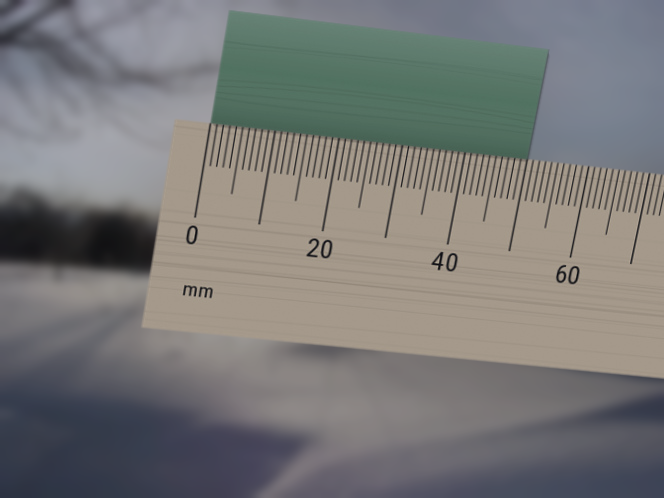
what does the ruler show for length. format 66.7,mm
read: 50,mm
